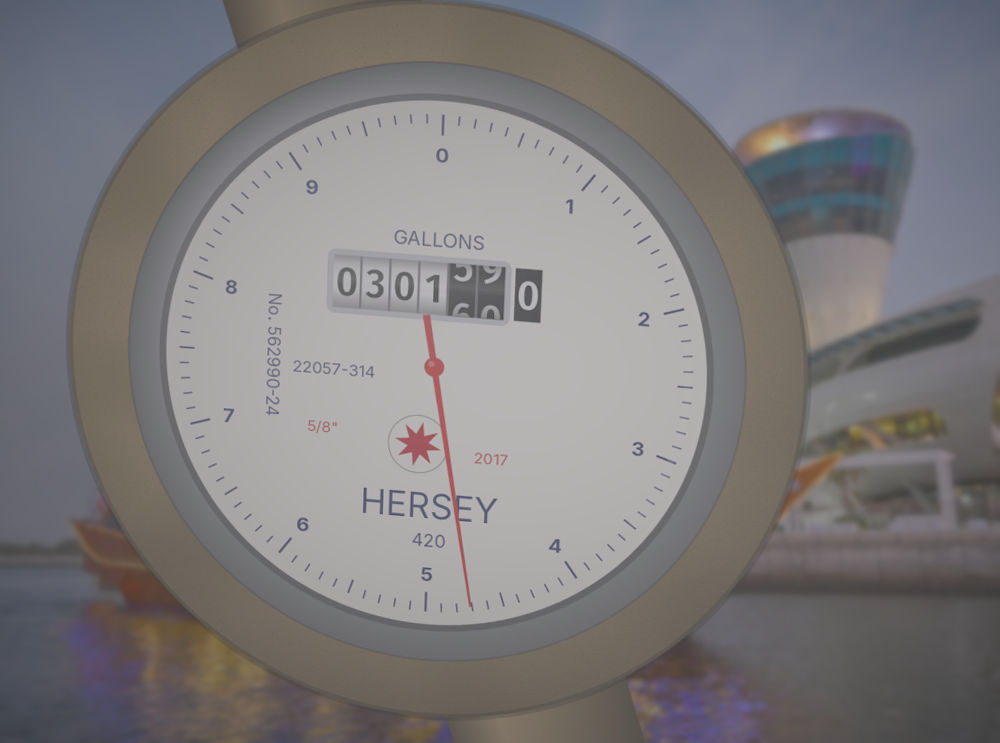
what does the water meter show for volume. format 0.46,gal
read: 301594.7,gal
